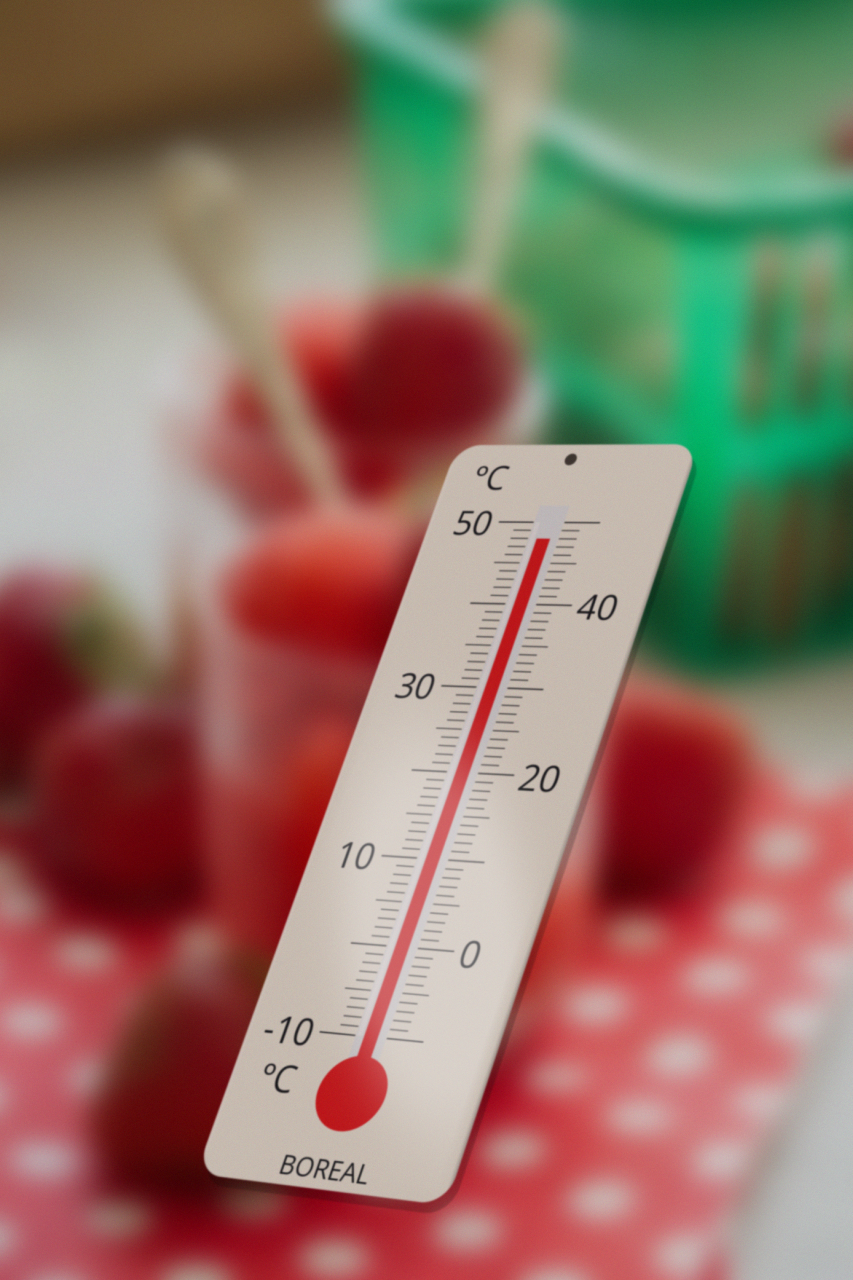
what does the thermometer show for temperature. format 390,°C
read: 48,°C
